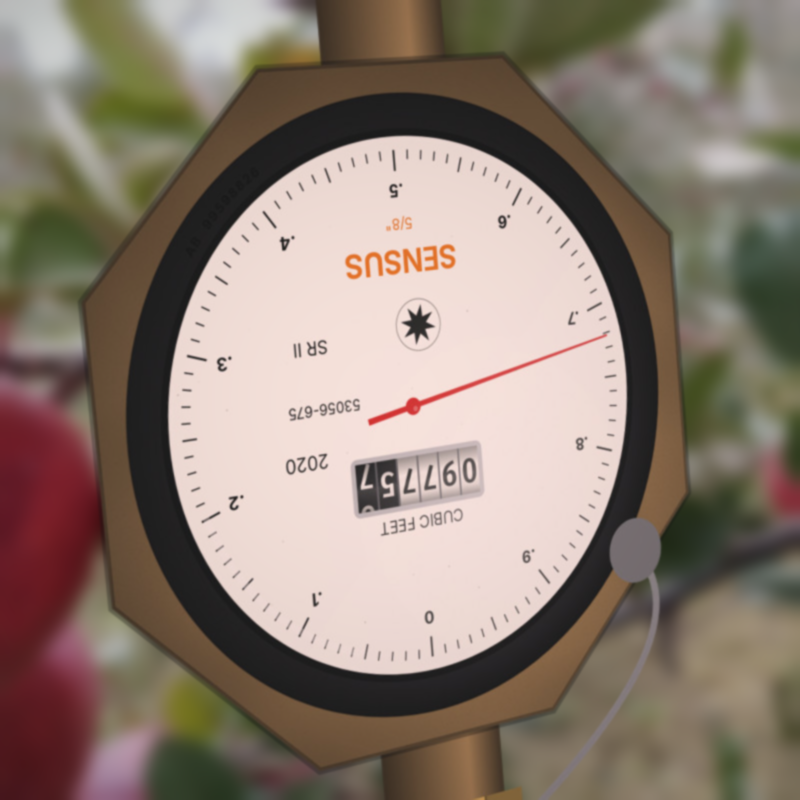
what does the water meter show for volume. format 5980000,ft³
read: 97756.72,ft³
